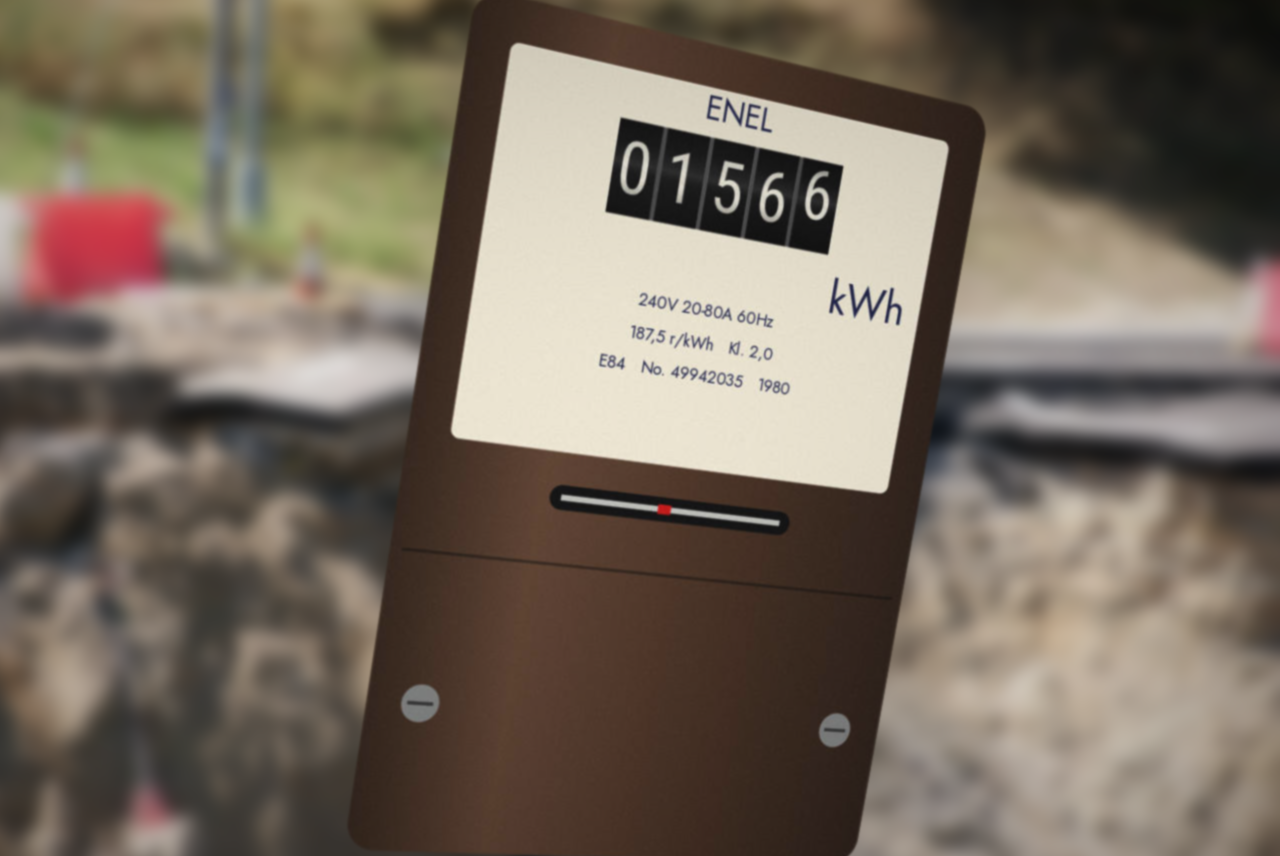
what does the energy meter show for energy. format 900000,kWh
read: 1566,kWh
